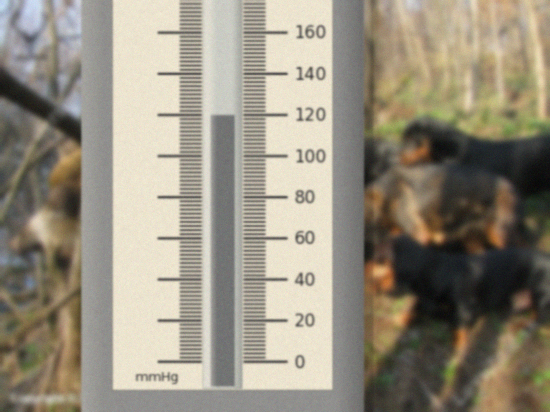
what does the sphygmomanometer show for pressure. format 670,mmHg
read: 120,mmHg
